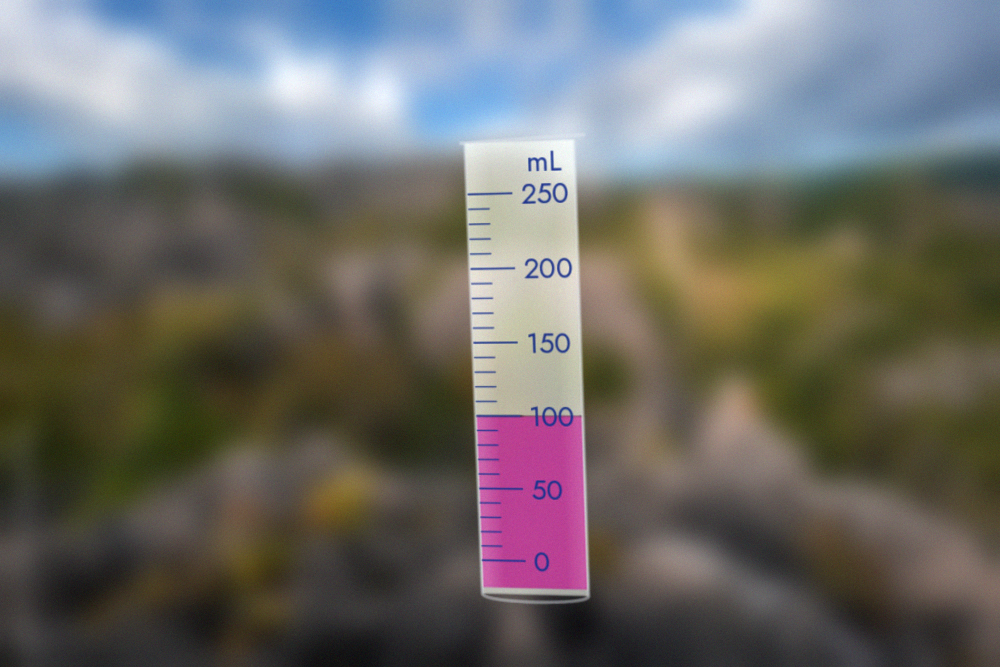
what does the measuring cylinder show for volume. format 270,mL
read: 100,mL
